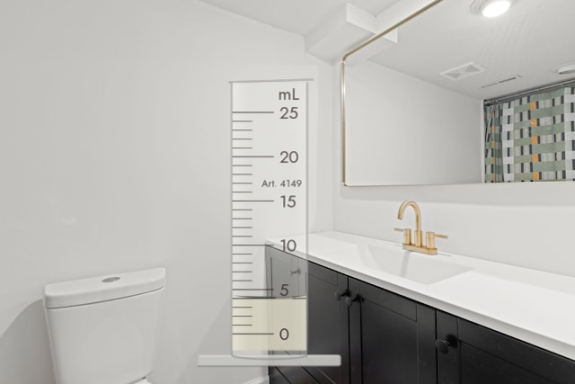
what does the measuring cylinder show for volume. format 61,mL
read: 4,mL
